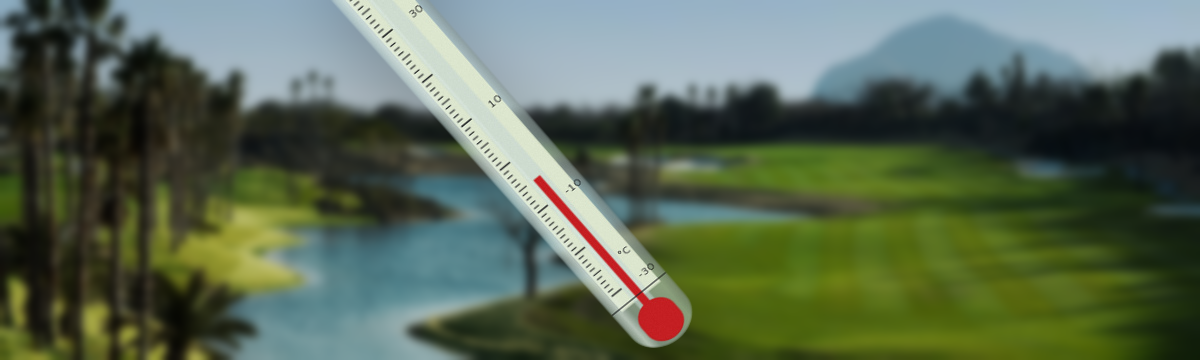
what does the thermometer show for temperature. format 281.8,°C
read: -5,°C
